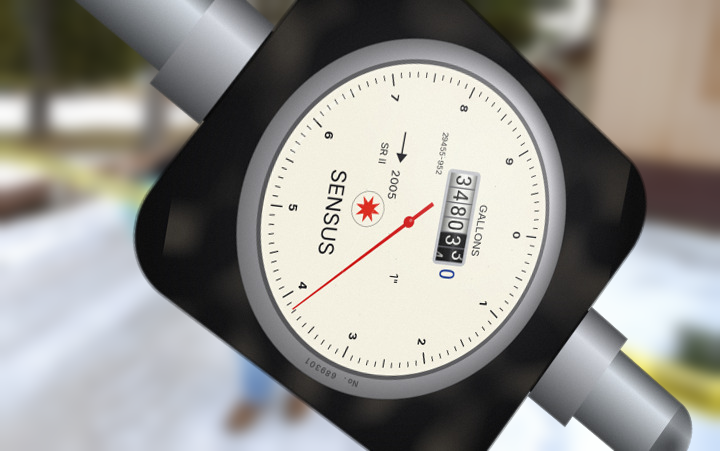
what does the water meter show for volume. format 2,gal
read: 3480333.8,gal
